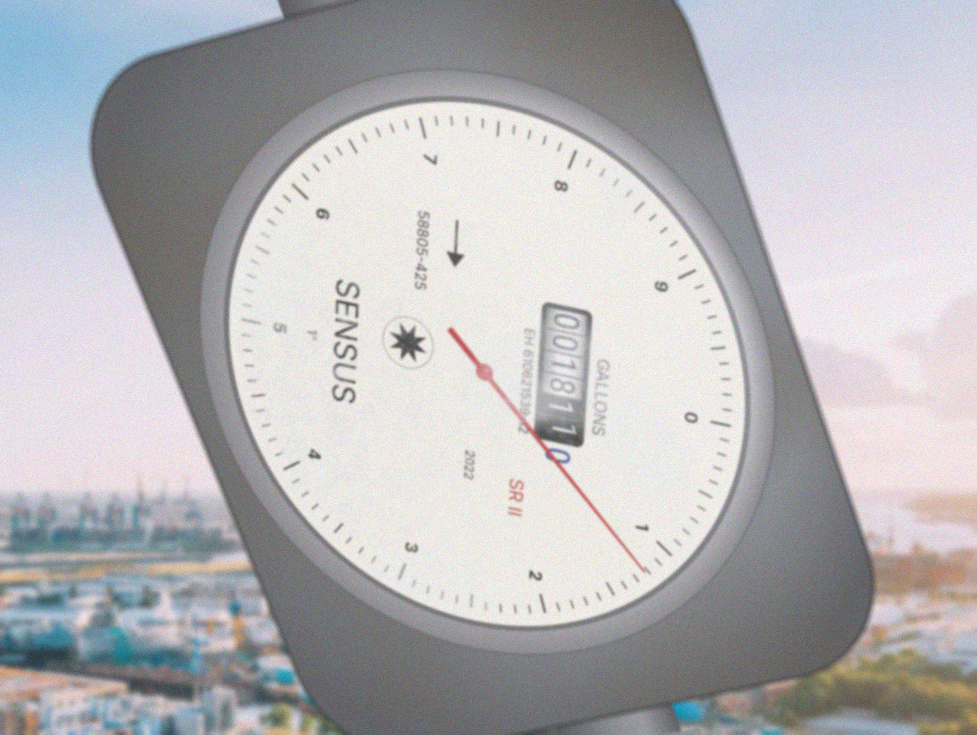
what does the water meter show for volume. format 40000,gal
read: 18111.2,gal
